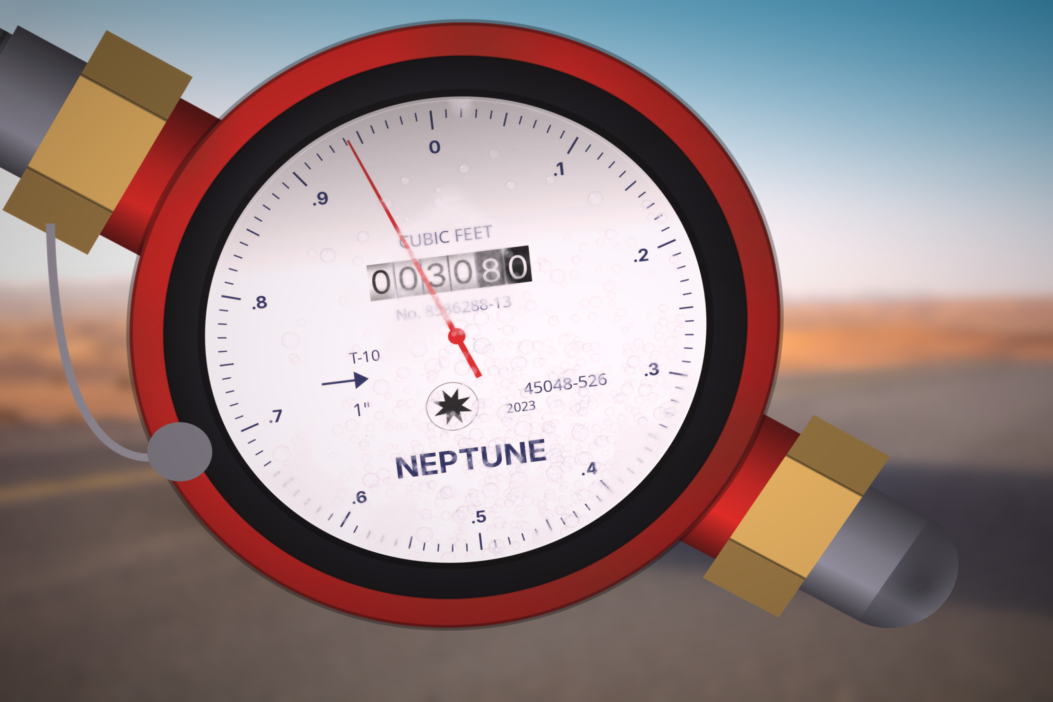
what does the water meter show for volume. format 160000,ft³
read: 3079.94,ft³
